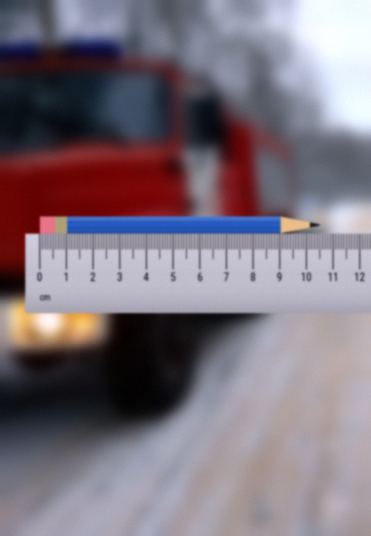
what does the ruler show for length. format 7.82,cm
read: 10.5,cm
